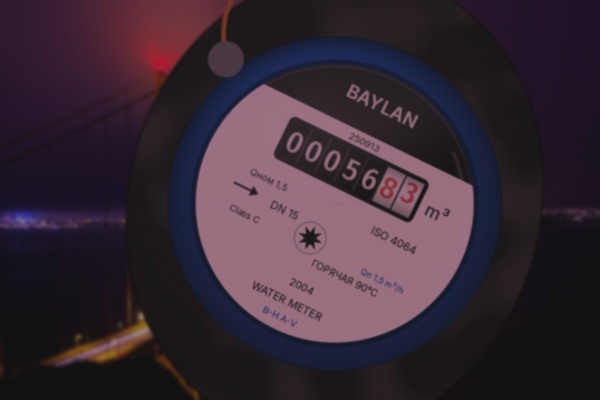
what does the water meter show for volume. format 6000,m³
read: 56.83,m³
